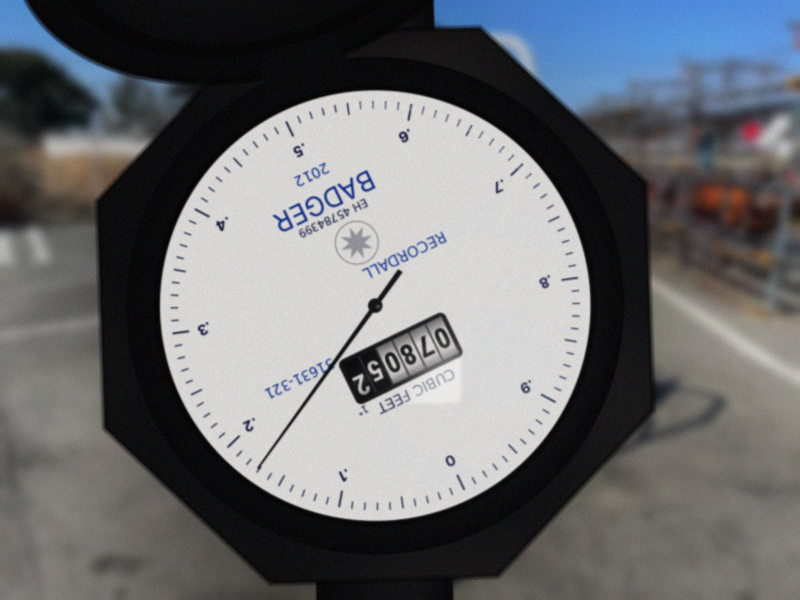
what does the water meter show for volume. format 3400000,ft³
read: 78052.17,ft³
